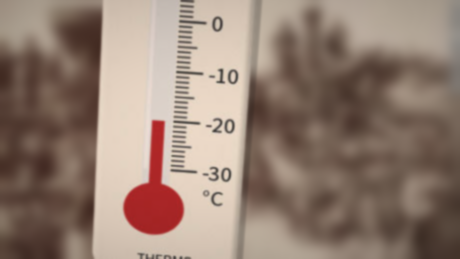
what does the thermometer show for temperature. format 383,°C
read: -20,°C
